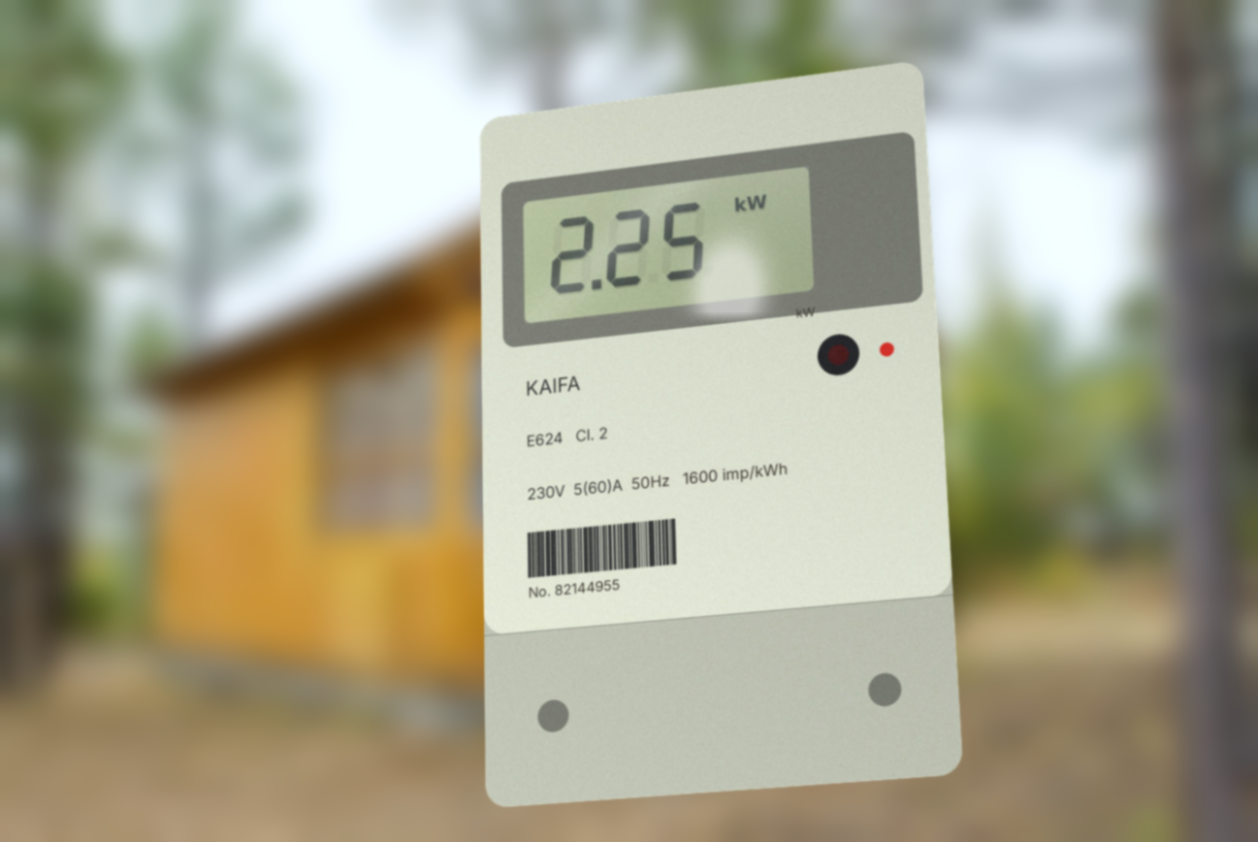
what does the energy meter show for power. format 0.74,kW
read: 2.25,kW
